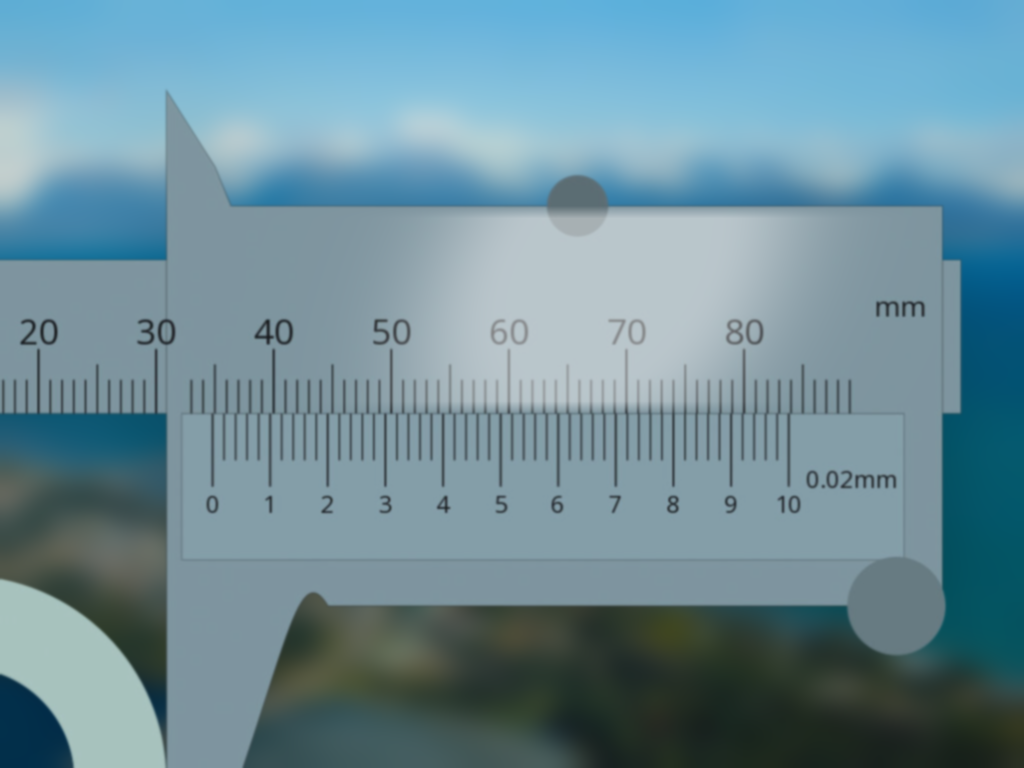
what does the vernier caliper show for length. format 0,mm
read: 34.8,mm
